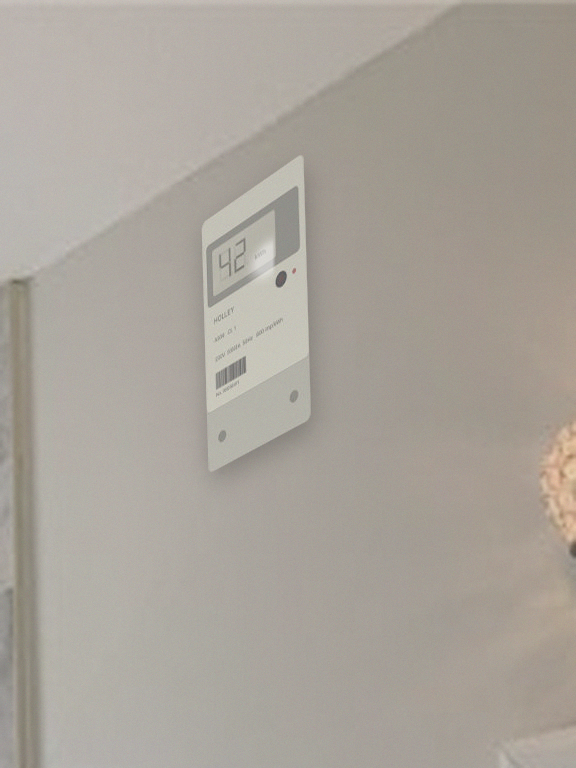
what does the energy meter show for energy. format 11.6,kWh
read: 42,kWh
